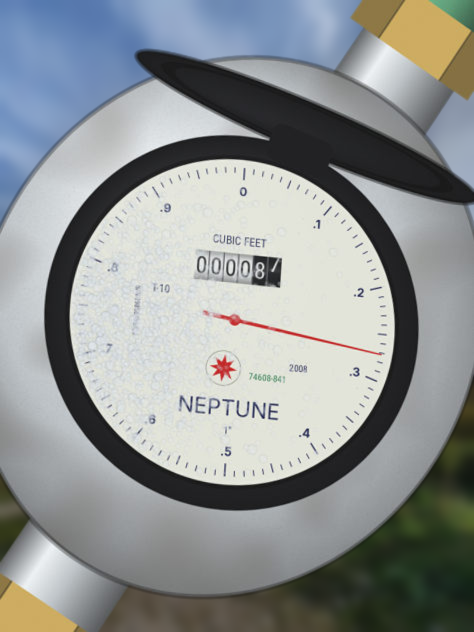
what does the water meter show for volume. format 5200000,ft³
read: 87.27,ft³
